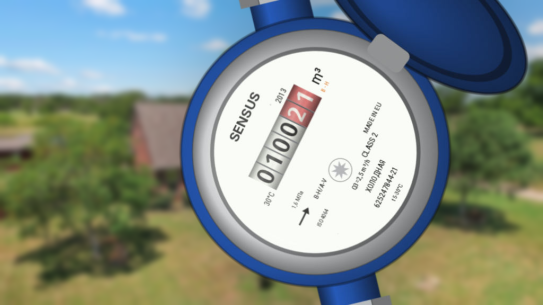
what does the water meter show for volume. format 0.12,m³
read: 100.21,m³
